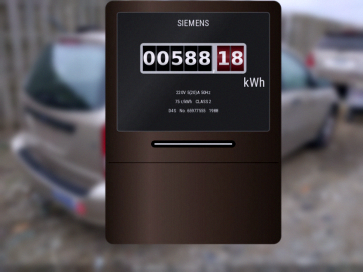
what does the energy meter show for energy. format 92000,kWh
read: 588.18,kWh
